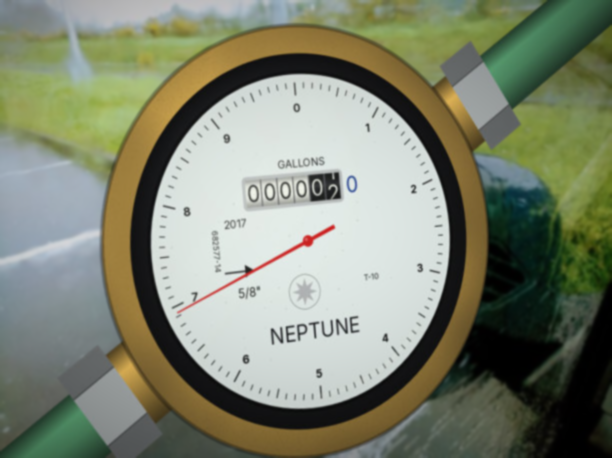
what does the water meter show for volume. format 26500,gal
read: 16.9,gal
